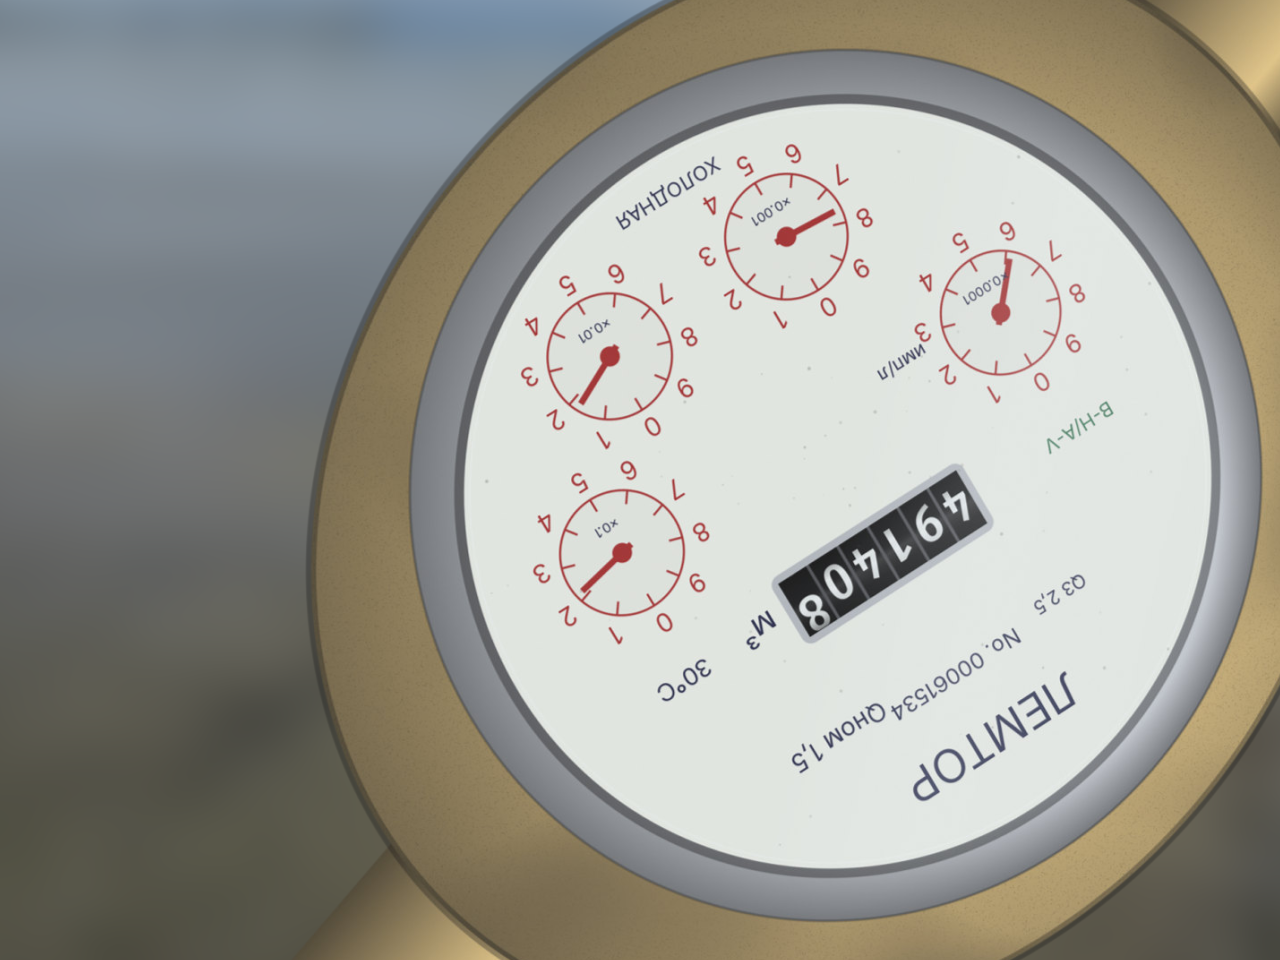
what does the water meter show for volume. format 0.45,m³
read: 491408.2176,m³
